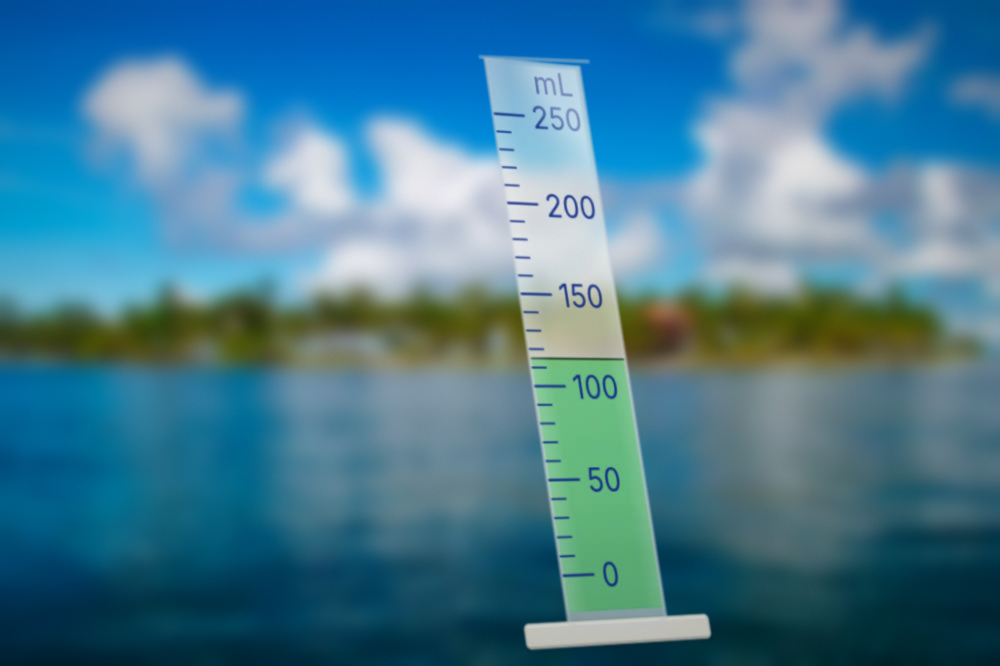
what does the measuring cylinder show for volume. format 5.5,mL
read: 115,mL
